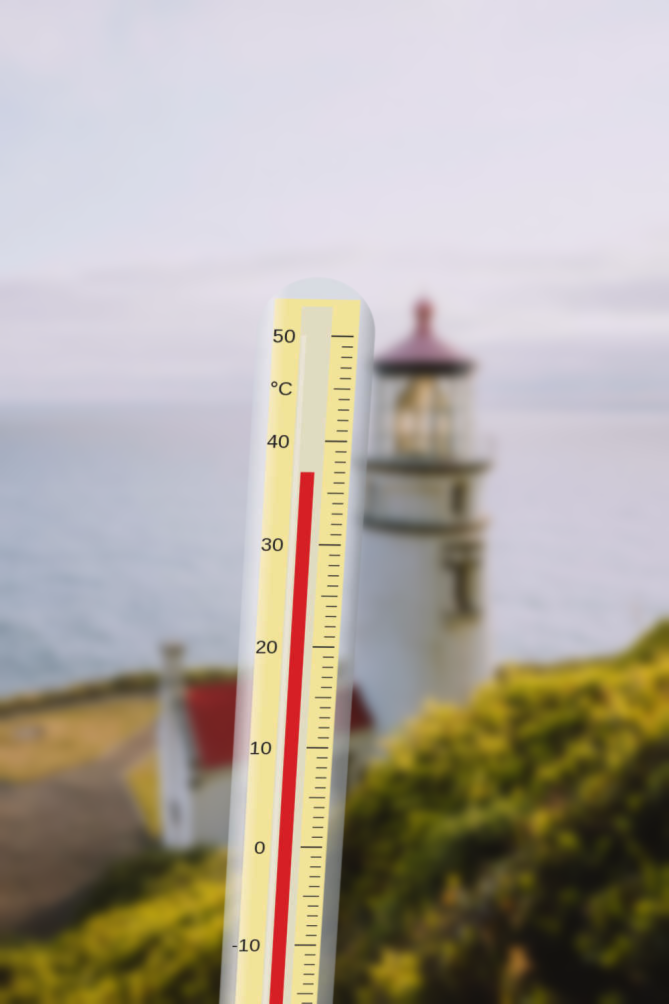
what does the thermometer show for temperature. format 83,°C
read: 37,°C
